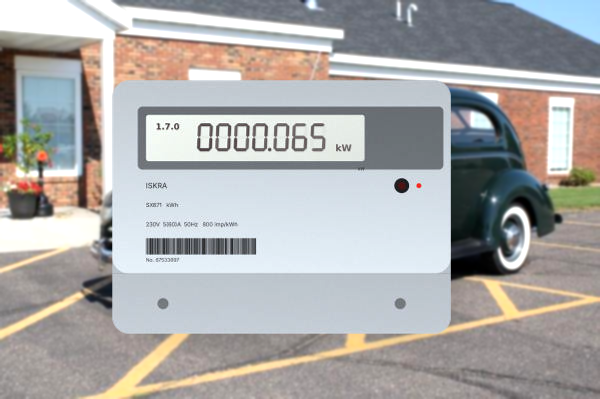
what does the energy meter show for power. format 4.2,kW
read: 0.065,kW
